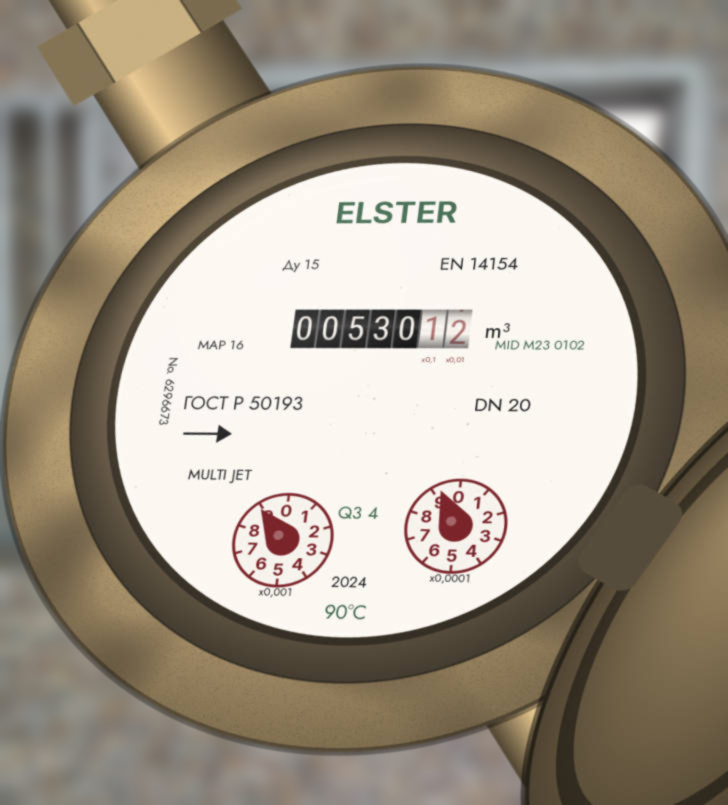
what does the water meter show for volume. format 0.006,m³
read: 530.1189,m³
